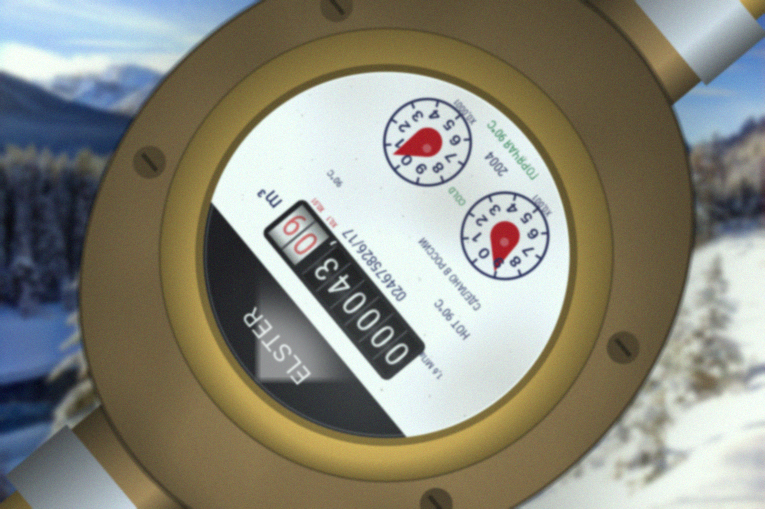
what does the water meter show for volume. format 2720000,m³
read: 43.0890,m³
